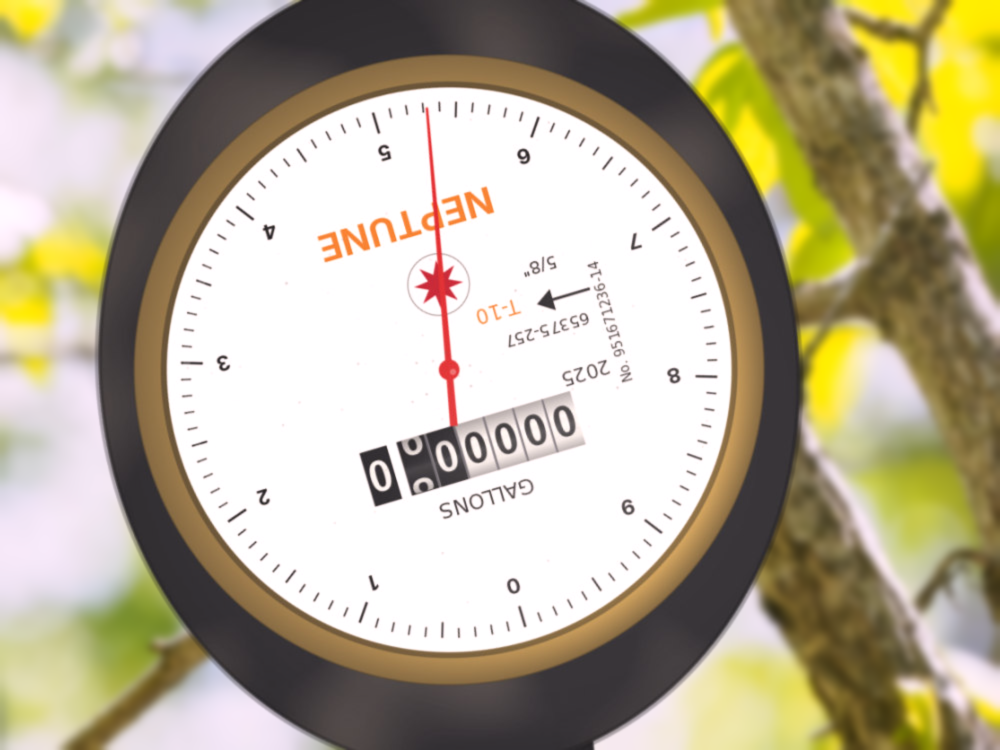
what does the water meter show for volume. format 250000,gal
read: 85.3,gal
